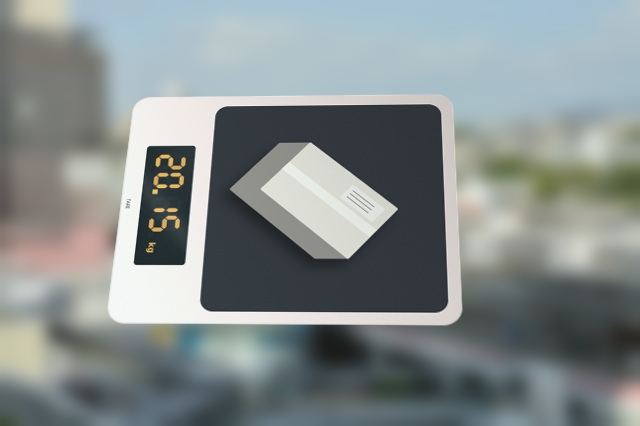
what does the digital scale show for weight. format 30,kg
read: 20.15,kg
